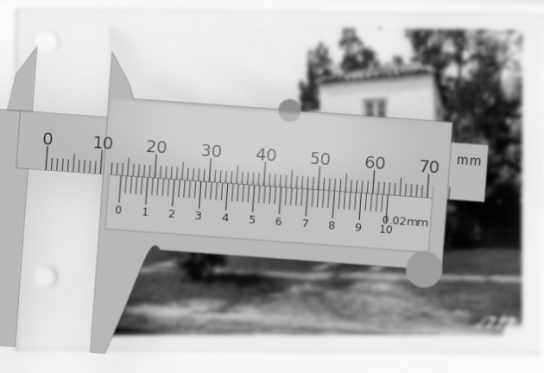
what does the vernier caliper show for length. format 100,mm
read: 13.8,mm
